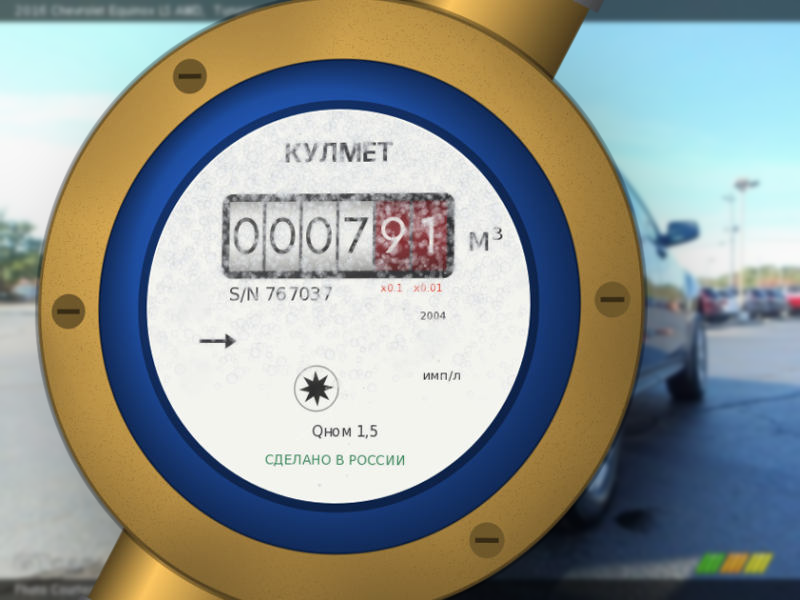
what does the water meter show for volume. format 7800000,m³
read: 7.91,m³
